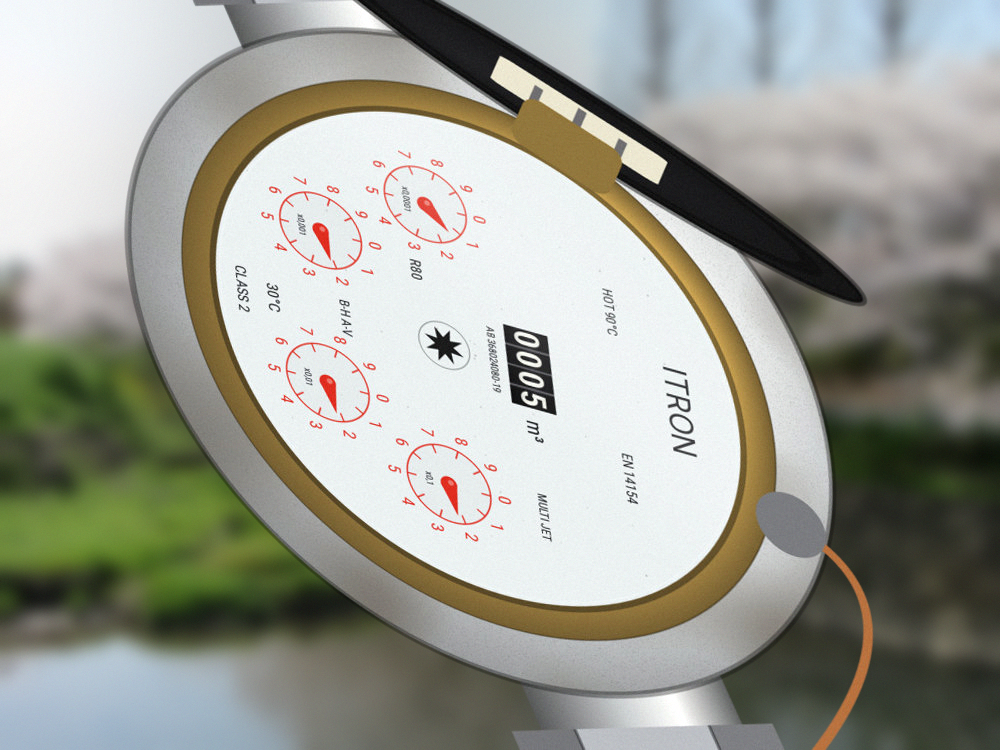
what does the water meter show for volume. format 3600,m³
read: 5.2221,m³
